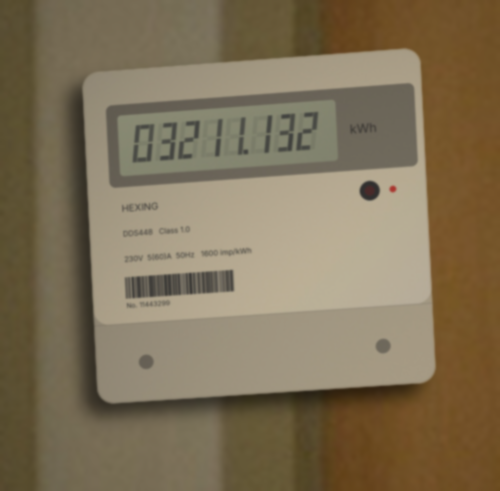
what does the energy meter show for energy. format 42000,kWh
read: 3211.132,kWh
